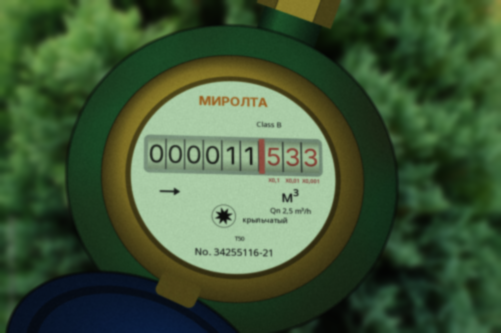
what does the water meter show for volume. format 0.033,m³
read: 11.533,m³
